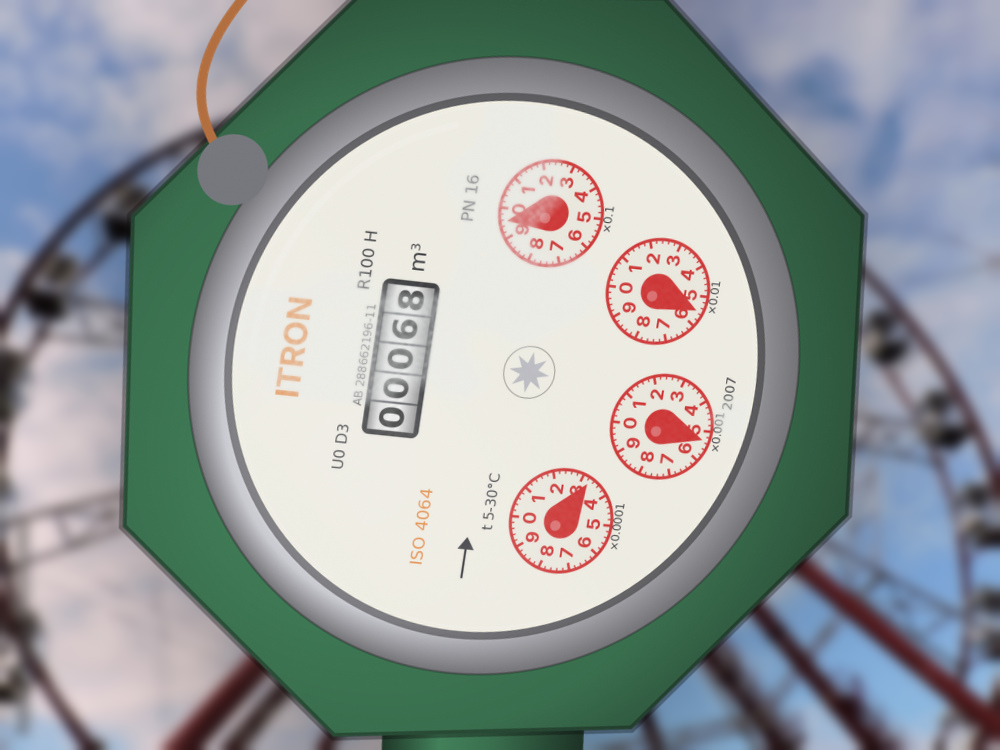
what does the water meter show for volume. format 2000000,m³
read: 67.9553,m³
